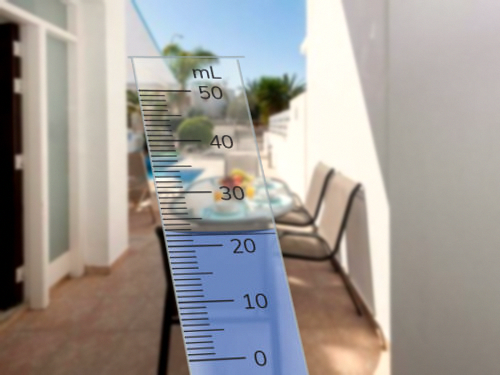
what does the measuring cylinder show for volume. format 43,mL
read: 22,mL
